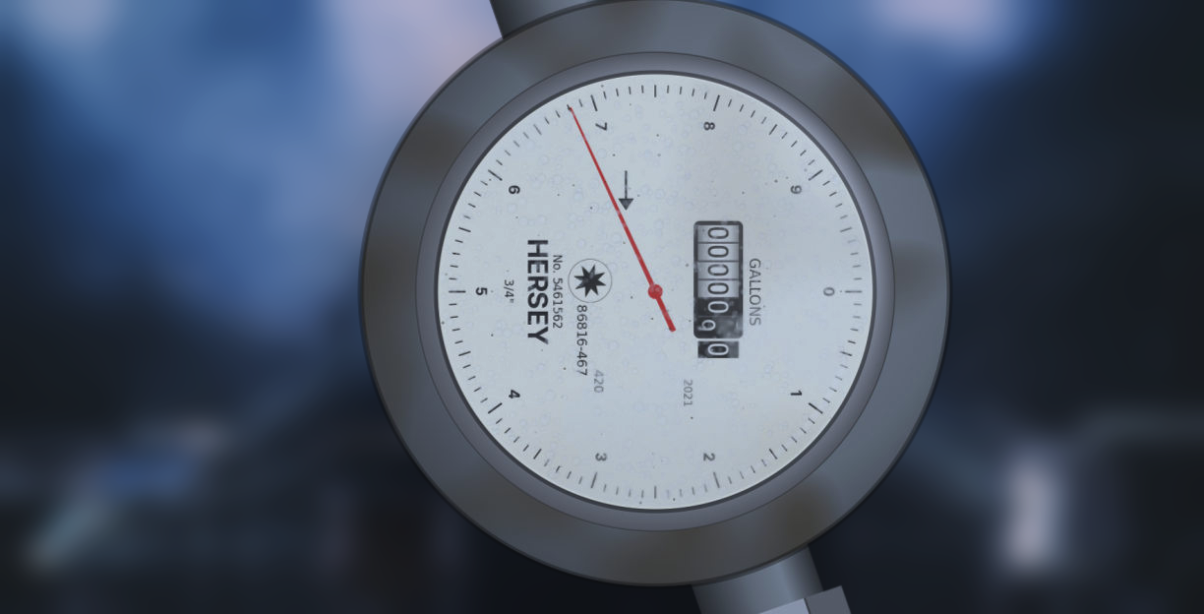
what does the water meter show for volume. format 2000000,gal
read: 86.8,gal
